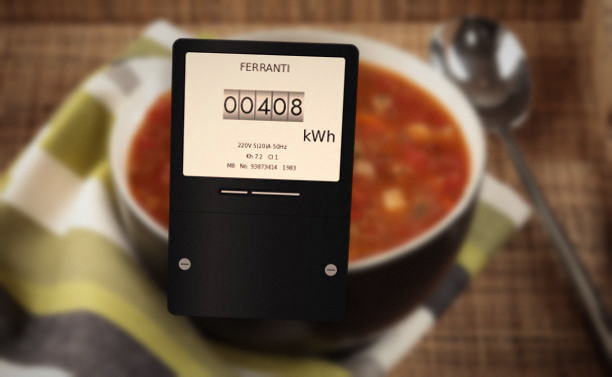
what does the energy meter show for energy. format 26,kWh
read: 408,kWh
